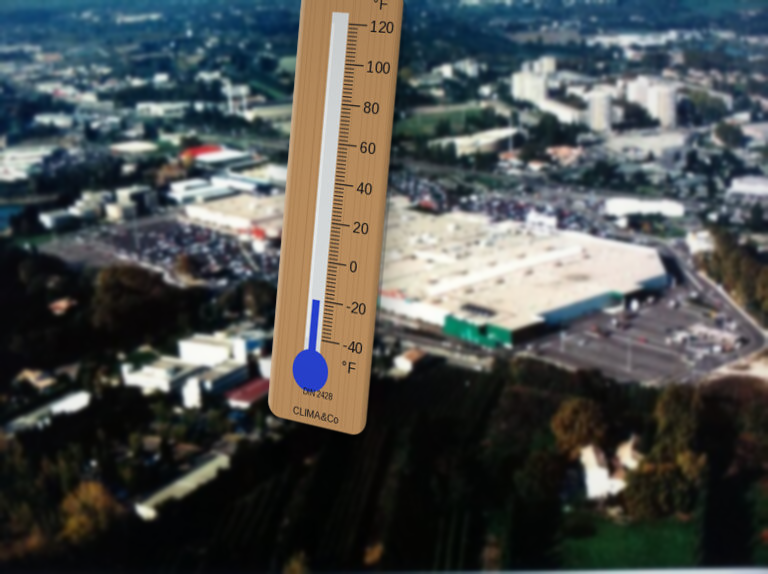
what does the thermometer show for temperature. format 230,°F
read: -20,°F
